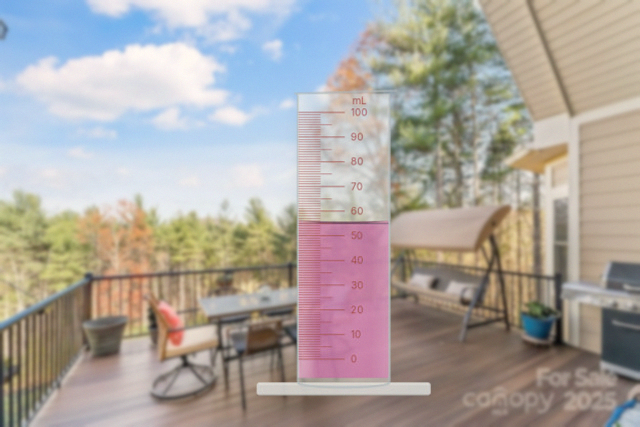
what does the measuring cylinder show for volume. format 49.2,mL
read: 55,mL
